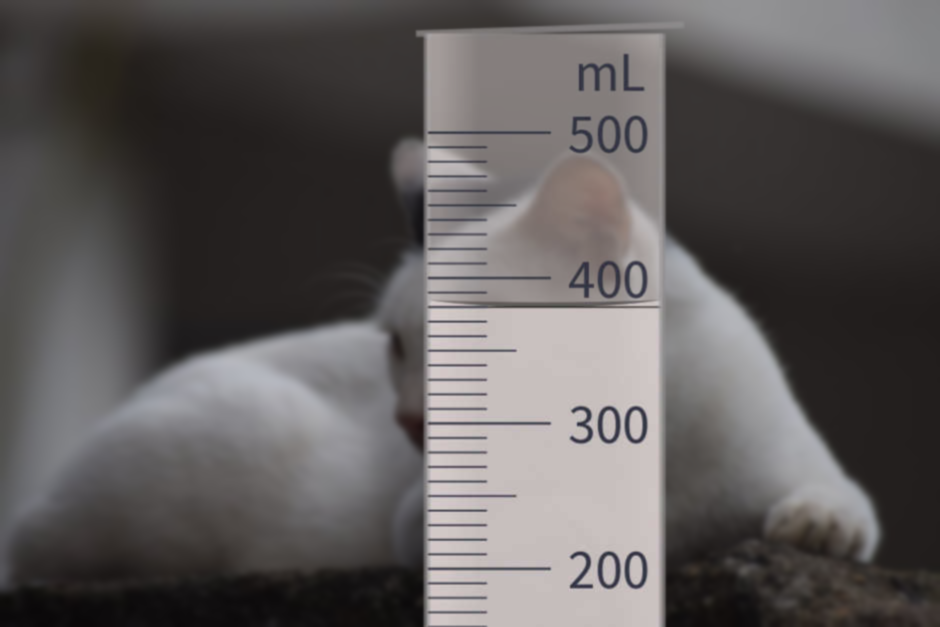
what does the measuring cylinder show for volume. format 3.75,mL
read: 380,mL
